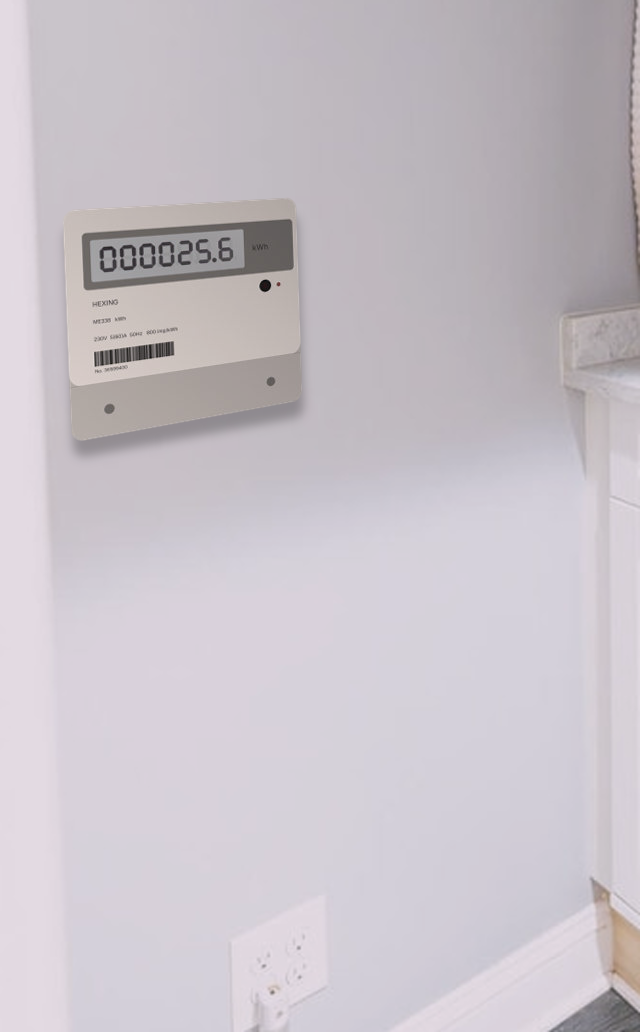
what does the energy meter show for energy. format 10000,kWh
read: 25.6,kWh
